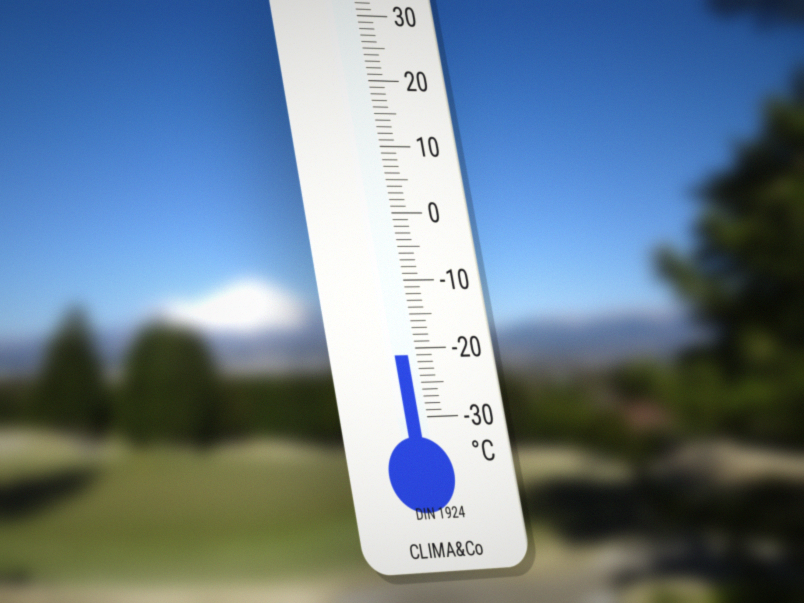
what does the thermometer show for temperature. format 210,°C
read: -21,°C
